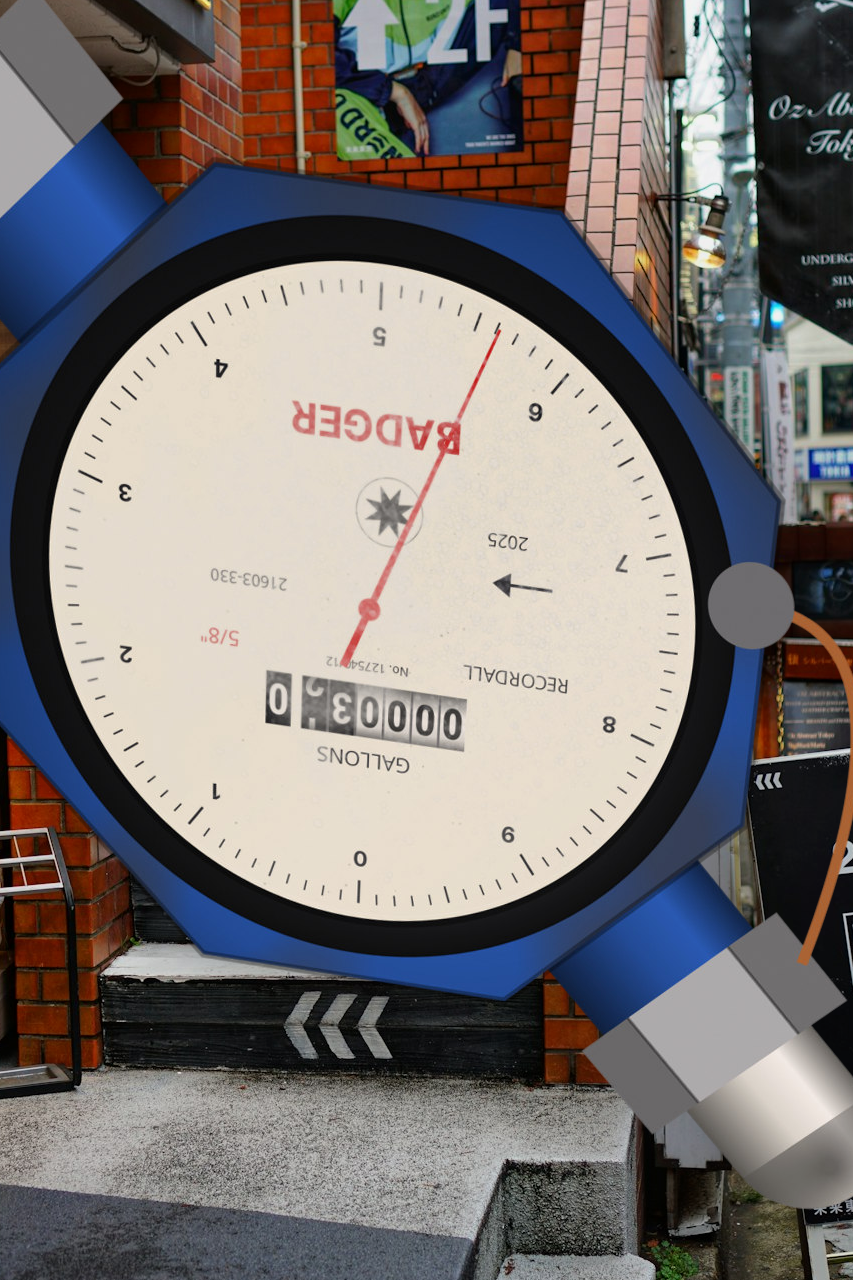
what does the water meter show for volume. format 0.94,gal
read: 315.6,gal
